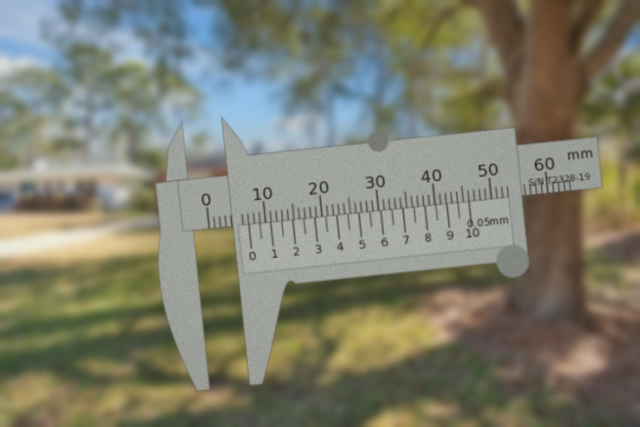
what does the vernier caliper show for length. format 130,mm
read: 7.0,mm
